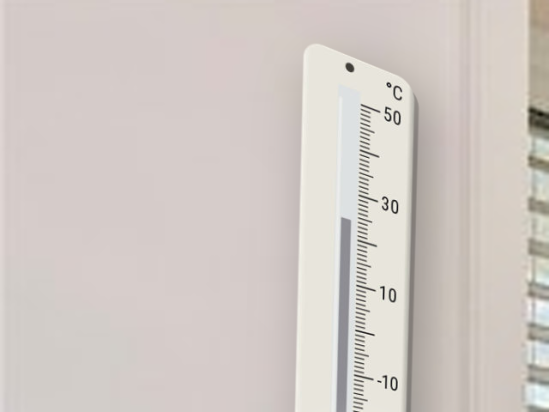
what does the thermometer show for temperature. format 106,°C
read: 24,°C
